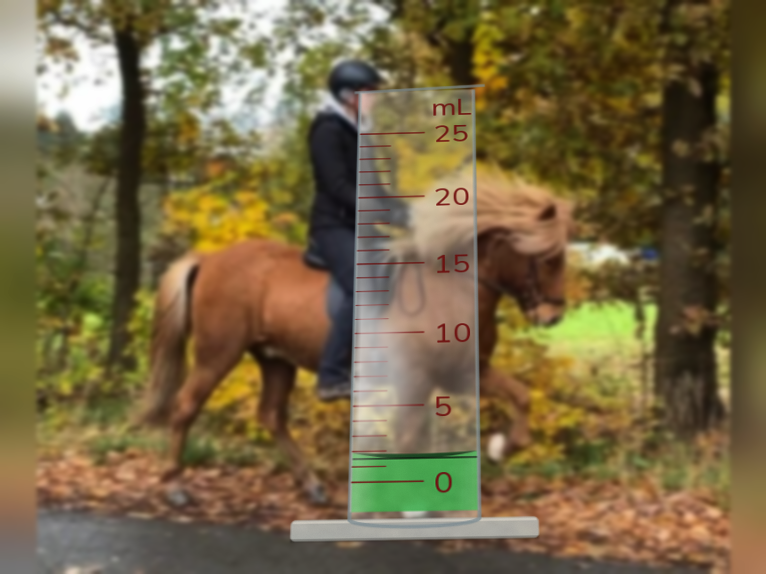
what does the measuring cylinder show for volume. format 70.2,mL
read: 1.5,mL
